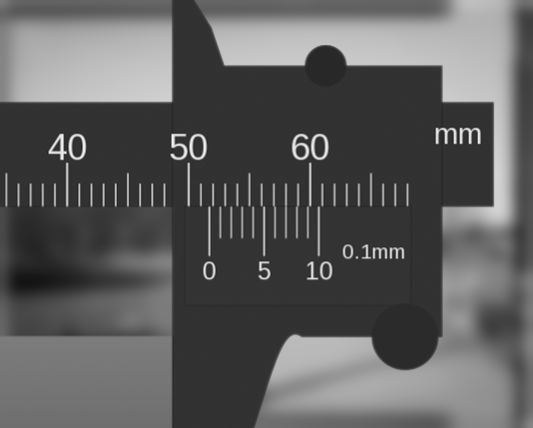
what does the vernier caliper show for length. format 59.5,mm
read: 51.7,mm
